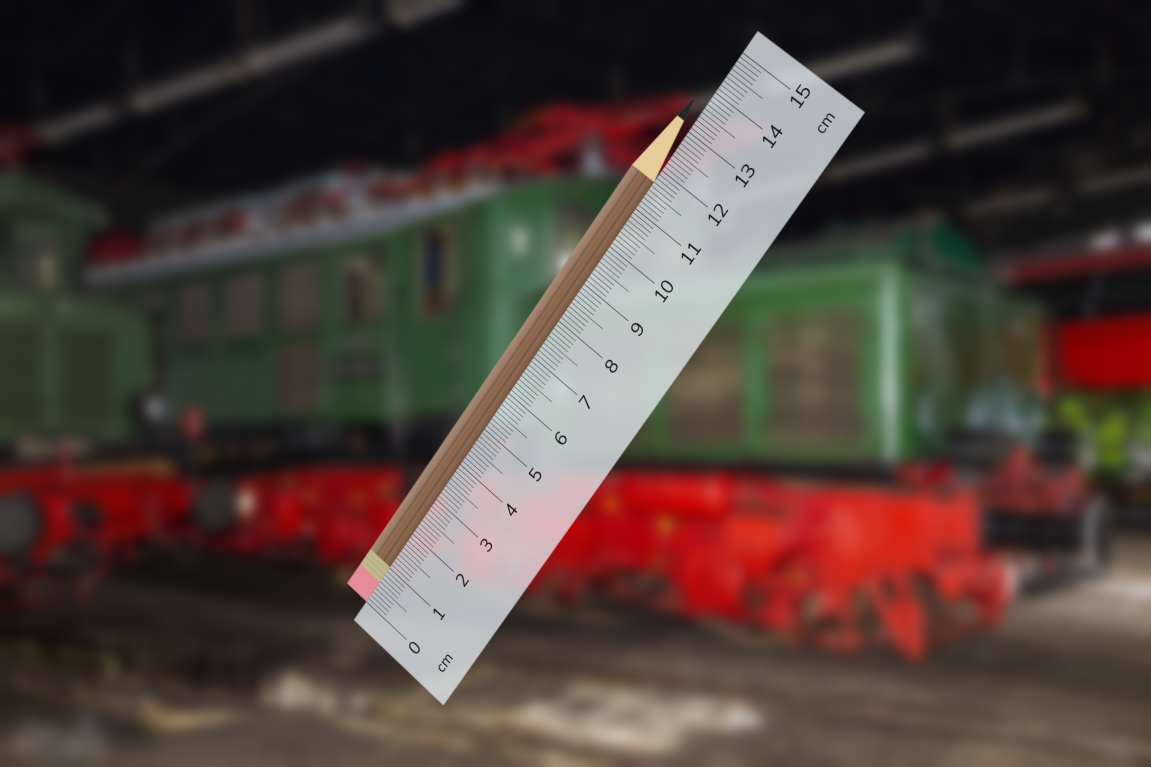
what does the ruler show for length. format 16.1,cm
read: 13.6,cm
